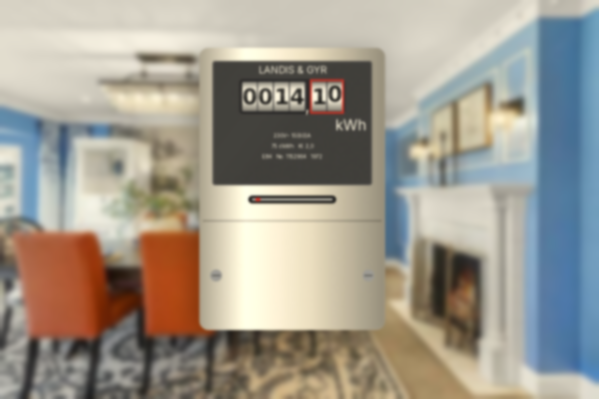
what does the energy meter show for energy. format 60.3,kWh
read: 14.10,kWh
